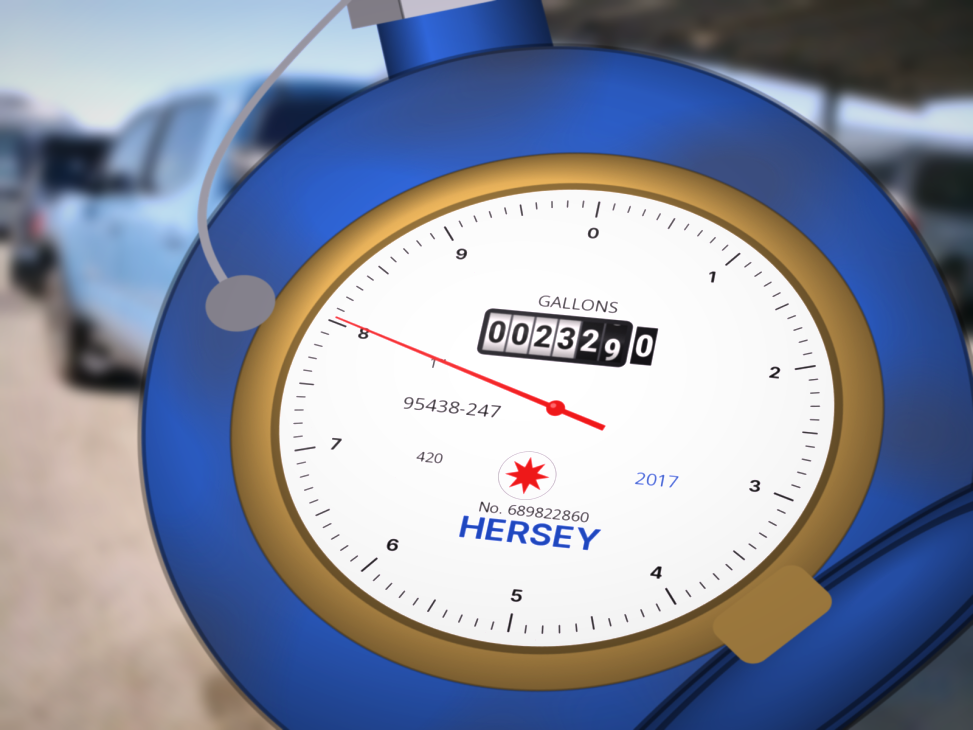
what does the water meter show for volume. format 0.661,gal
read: 23288.0,gal
